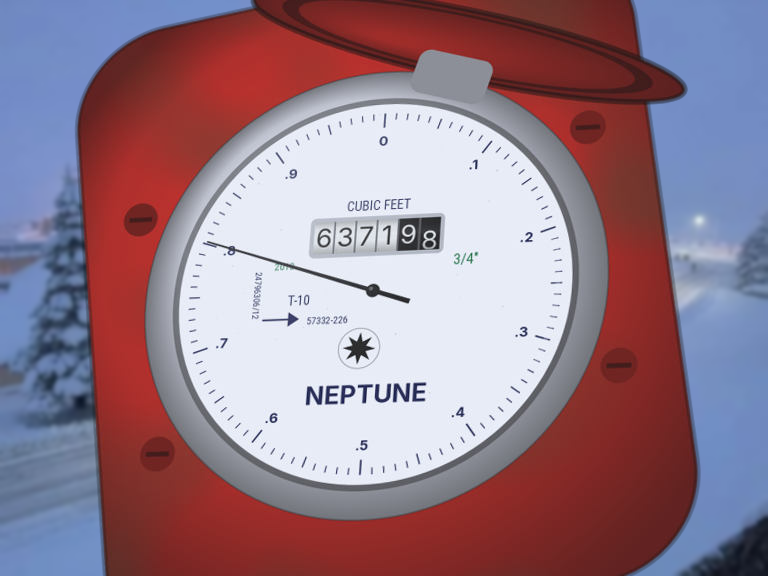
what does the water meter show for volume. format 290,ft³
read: 637197.80,ft³
